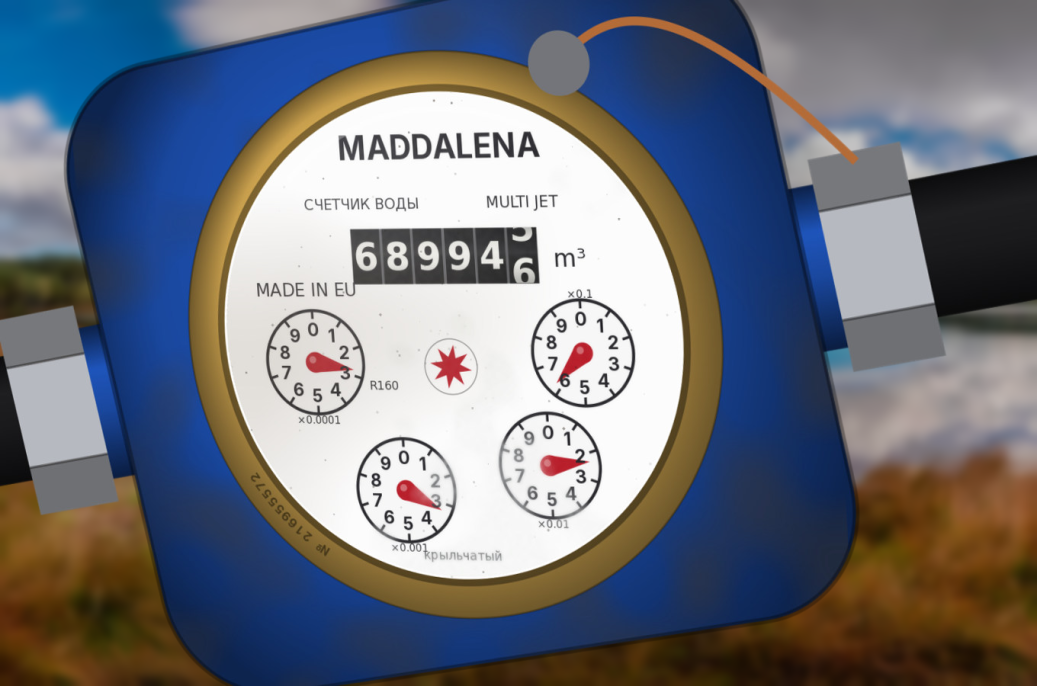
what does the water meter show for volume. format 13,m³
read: 689945.6232,m³
